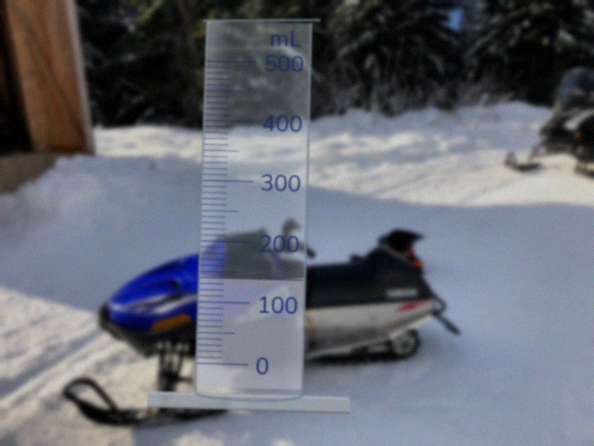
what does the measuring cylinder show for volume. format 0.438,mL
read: 140,mL
